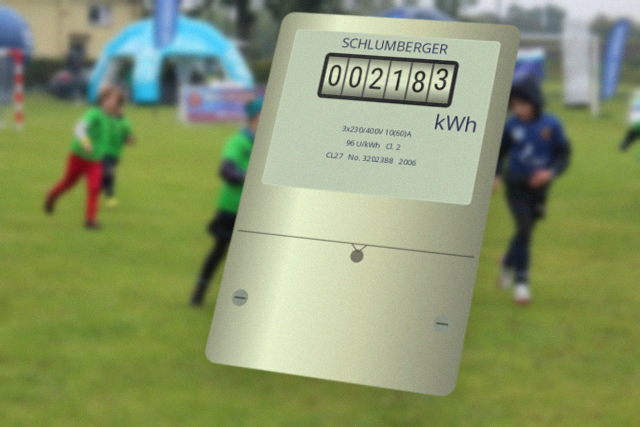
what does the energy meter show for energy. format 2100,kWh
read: 2183,kWh
